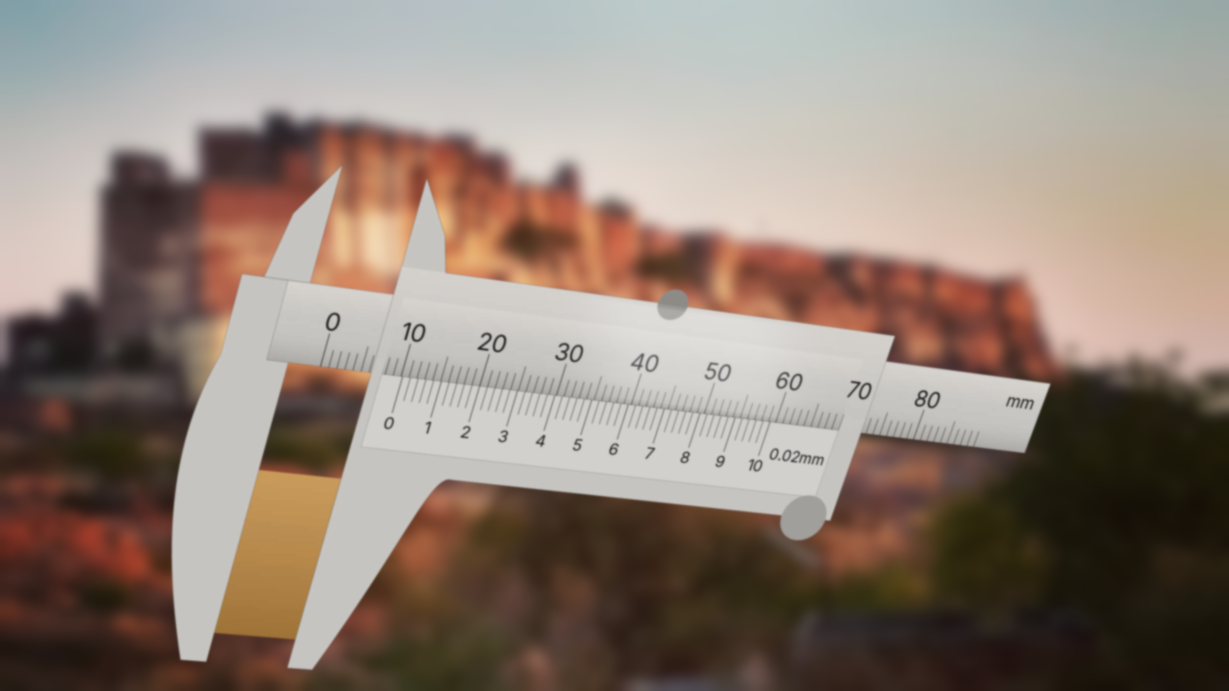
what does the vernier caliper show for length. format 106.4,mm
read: 10.2,mm
